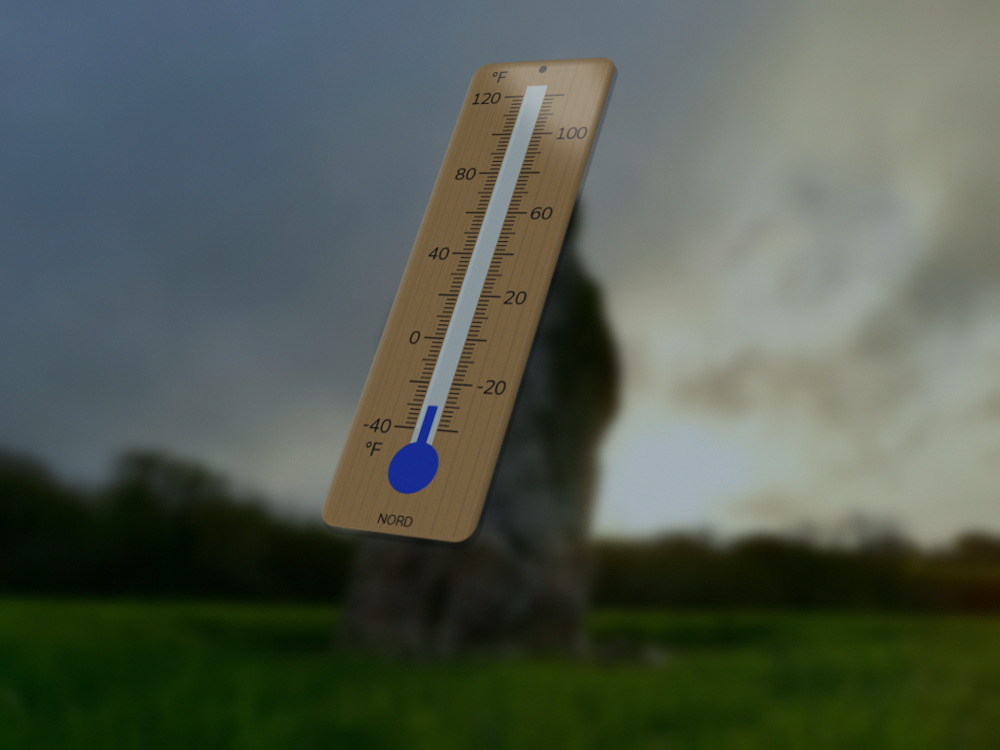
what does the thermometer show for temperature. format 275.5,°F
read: -30,°F
